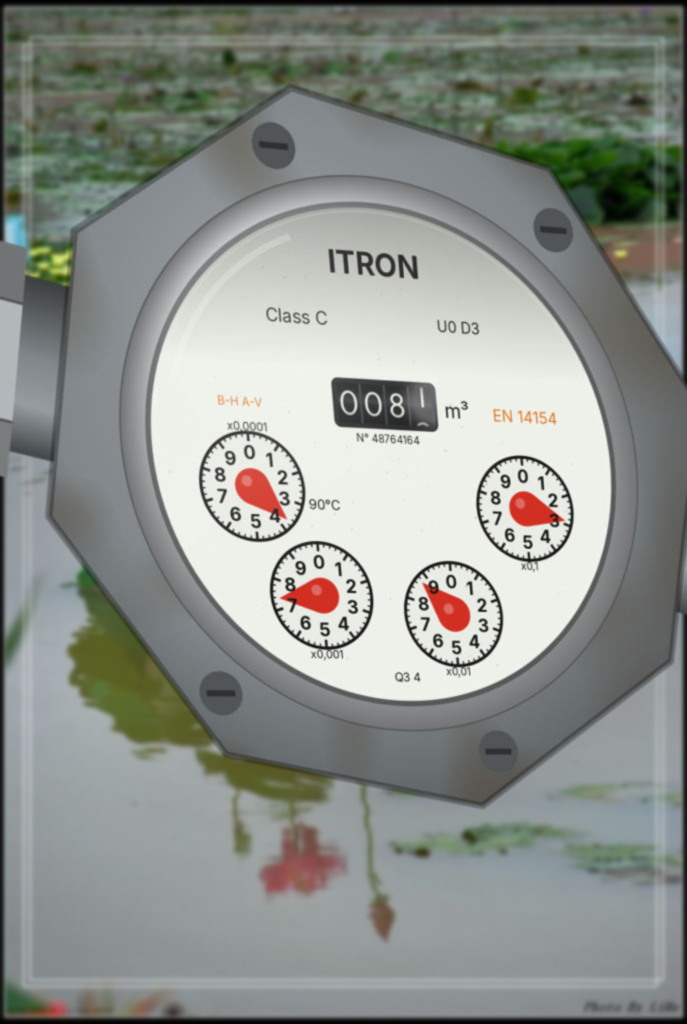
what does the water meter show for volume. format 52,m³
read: 81.2873,m³
